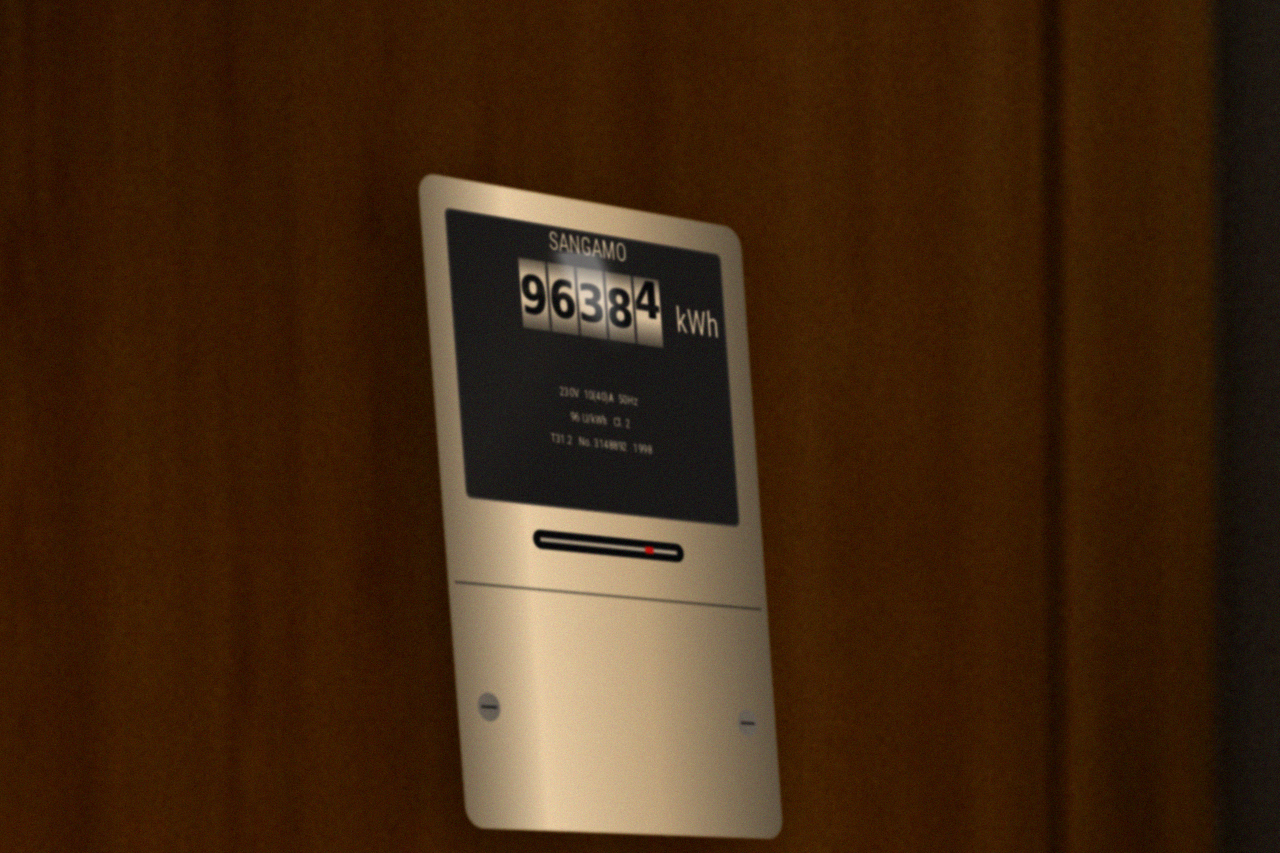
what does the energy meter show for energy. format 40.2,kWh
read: 96384,kWh
